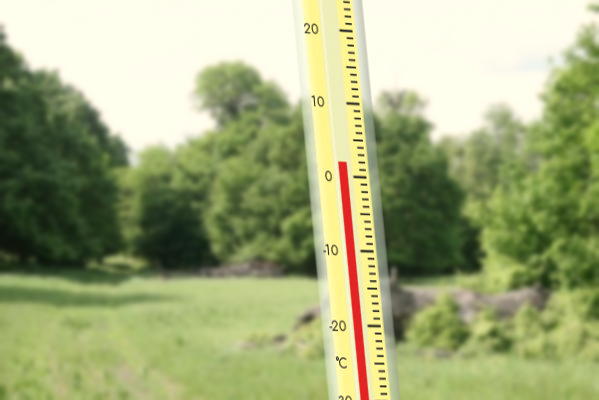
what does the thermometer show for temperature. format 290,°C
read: 2,°C
